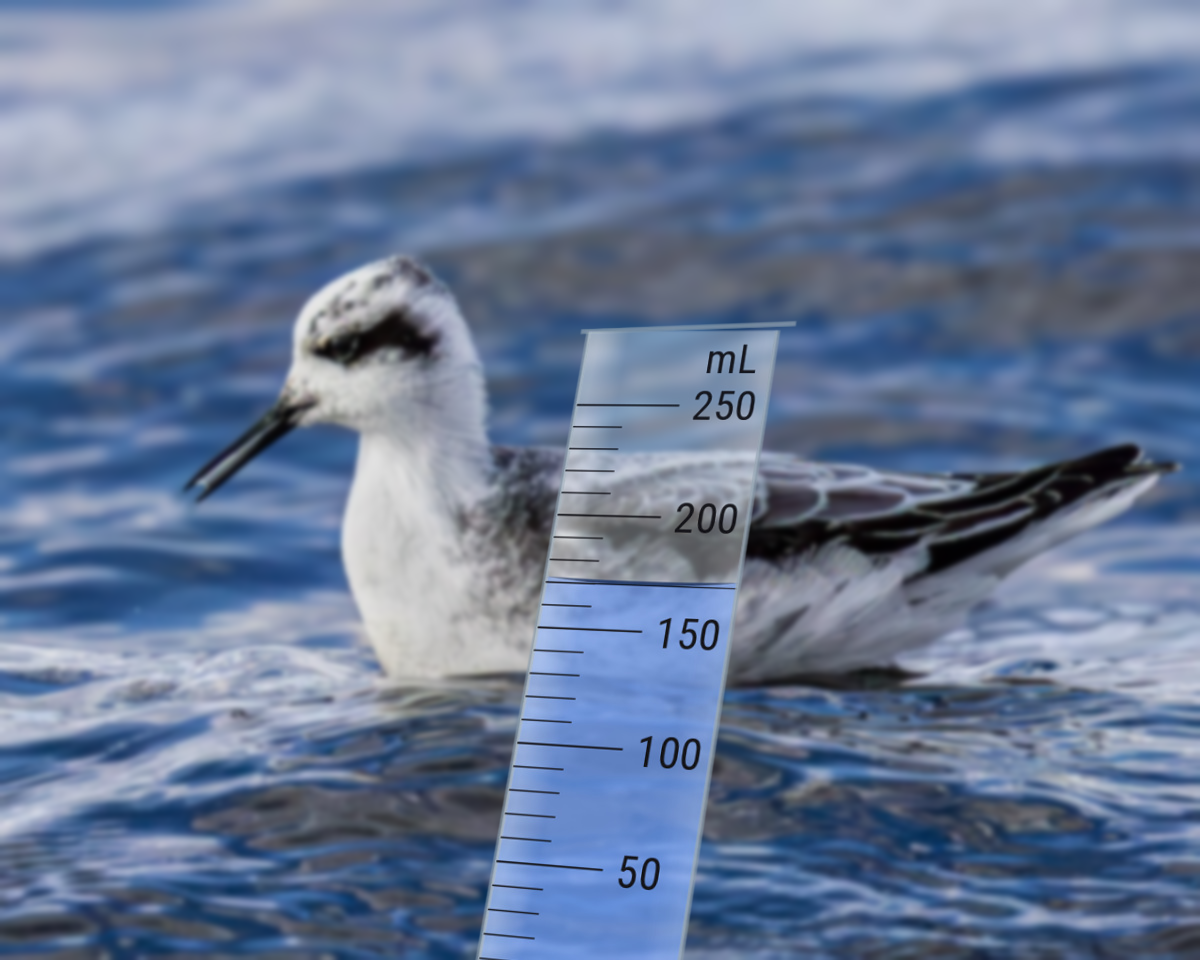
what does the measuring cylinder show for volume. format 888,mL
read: 170,mL
